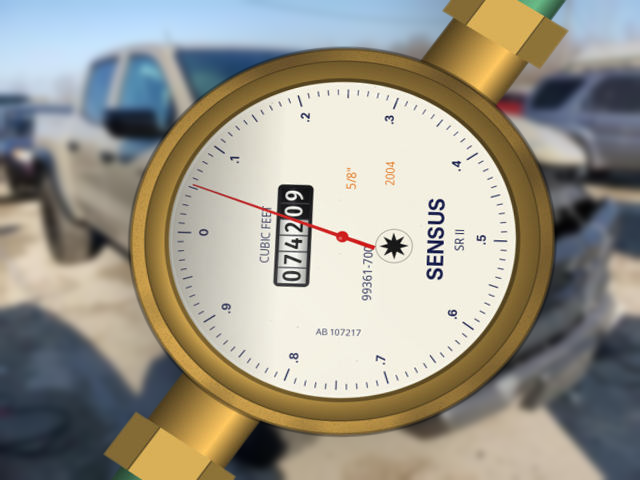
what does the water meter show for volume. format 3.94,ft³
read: 74209.05,ft³
